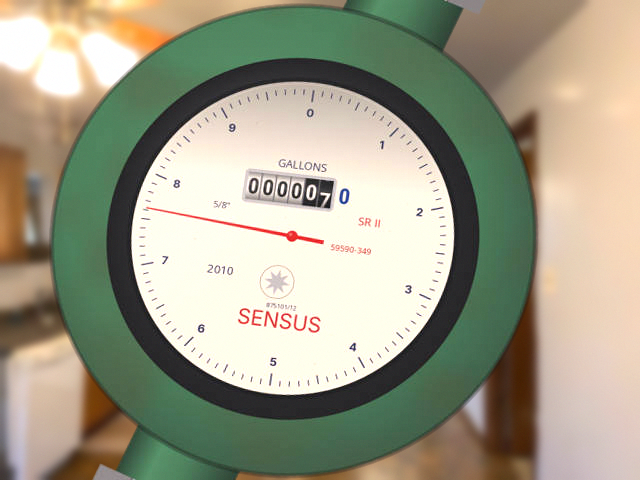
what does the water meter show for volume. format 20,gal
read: 67.6,gal
